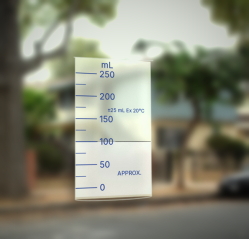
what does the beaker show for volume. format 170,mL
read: 100,mL
